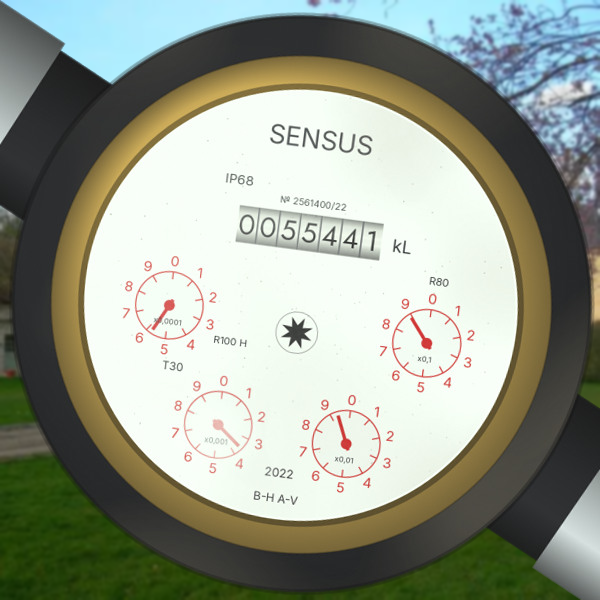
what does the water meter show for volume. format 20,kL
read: 55441.8935,kL
